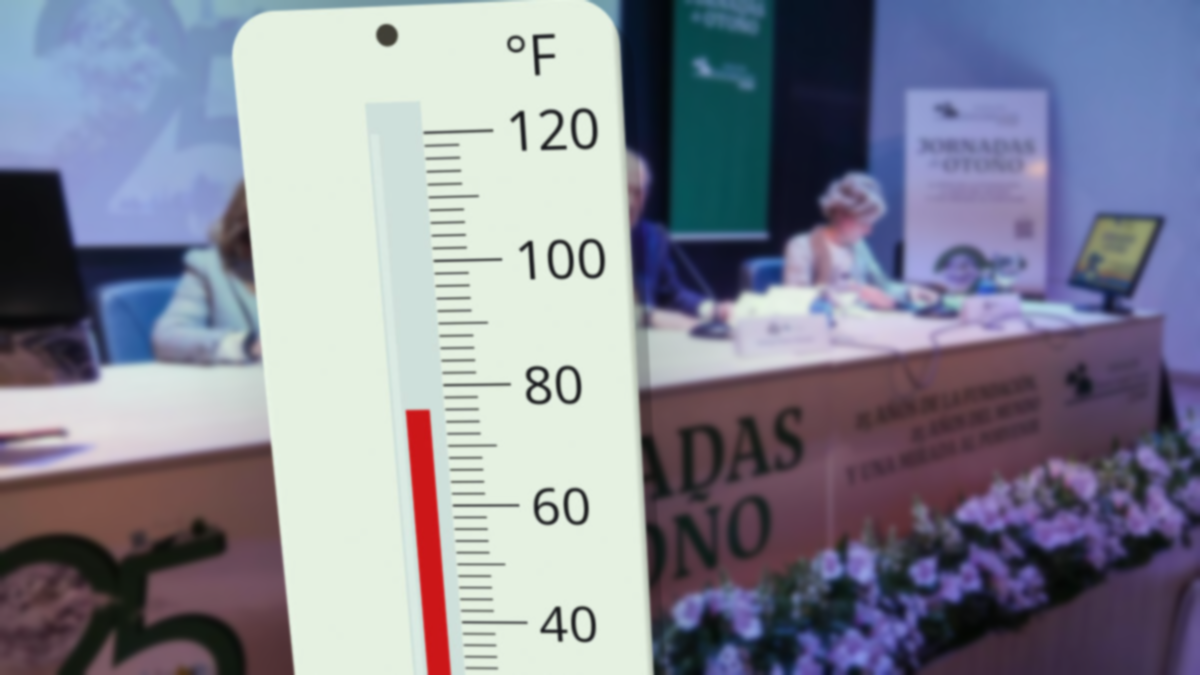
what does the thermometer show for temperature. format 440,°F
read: 76,°F
